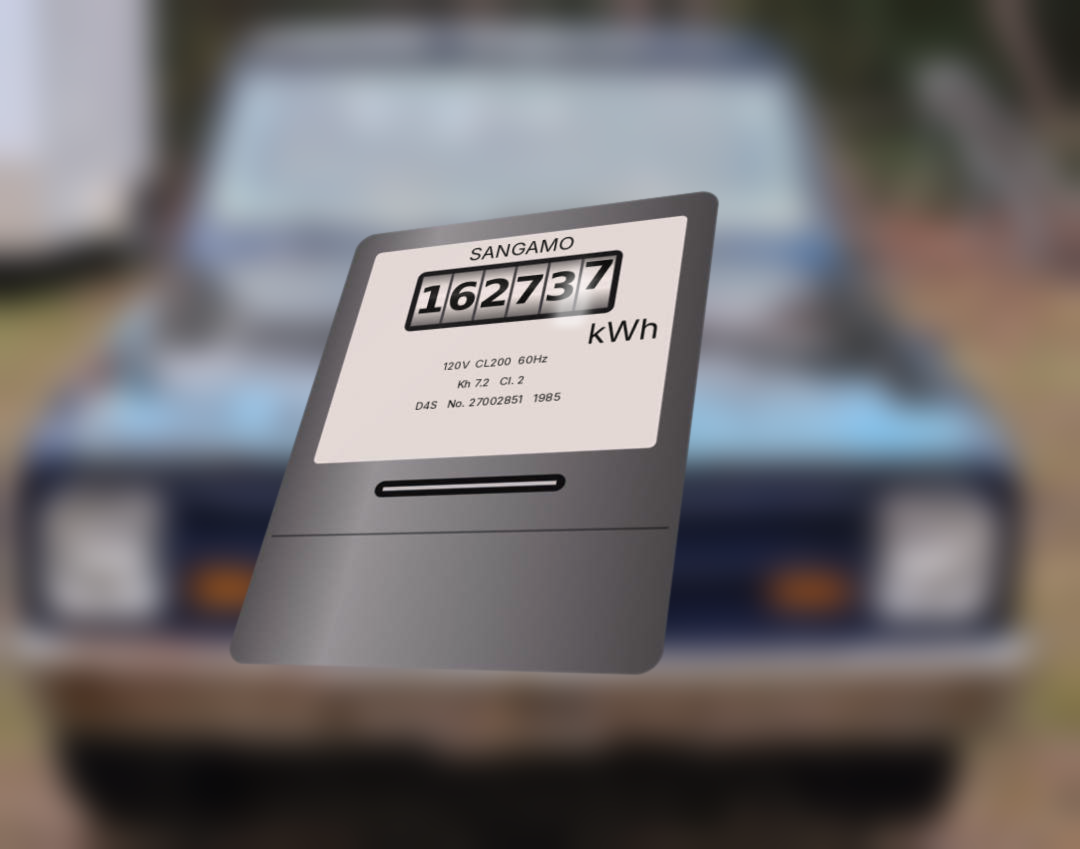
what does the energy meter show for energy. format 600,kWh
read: 162737,kWh
